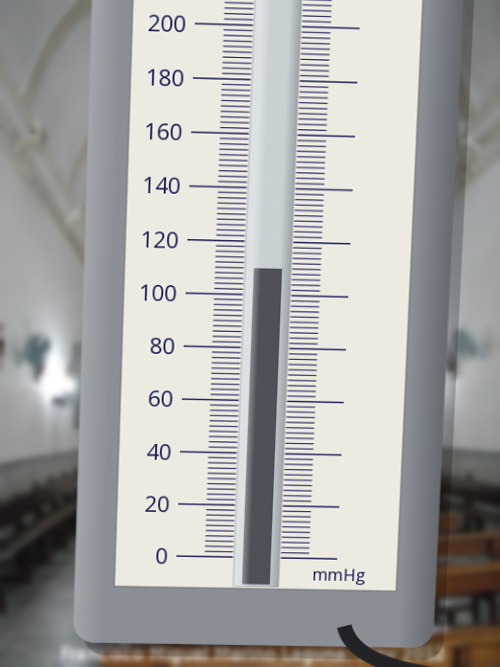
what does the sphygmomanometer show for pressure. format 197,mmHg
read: 110,mmHg
